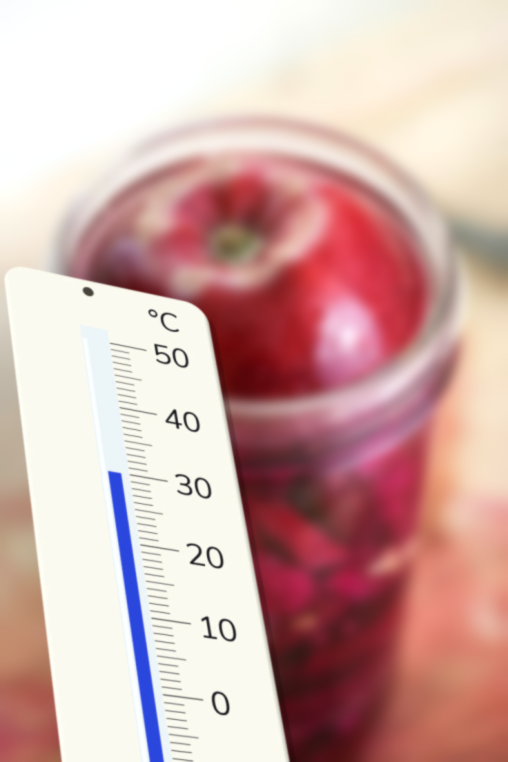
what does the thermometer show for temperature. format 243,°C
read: 30,°C
